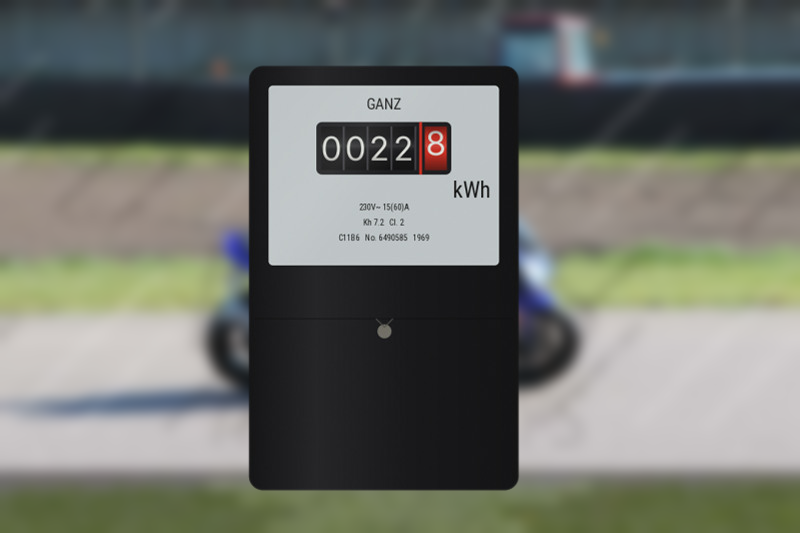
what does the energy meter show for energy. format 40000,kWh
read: 22.8,kWh
